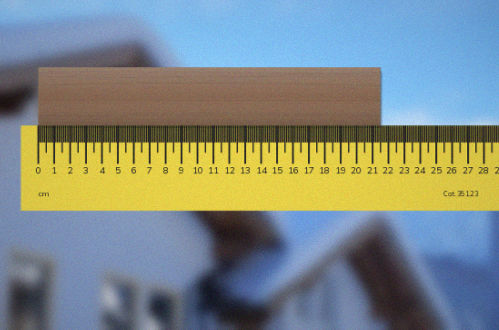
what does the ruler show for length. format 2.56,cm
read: 21.5,cm
